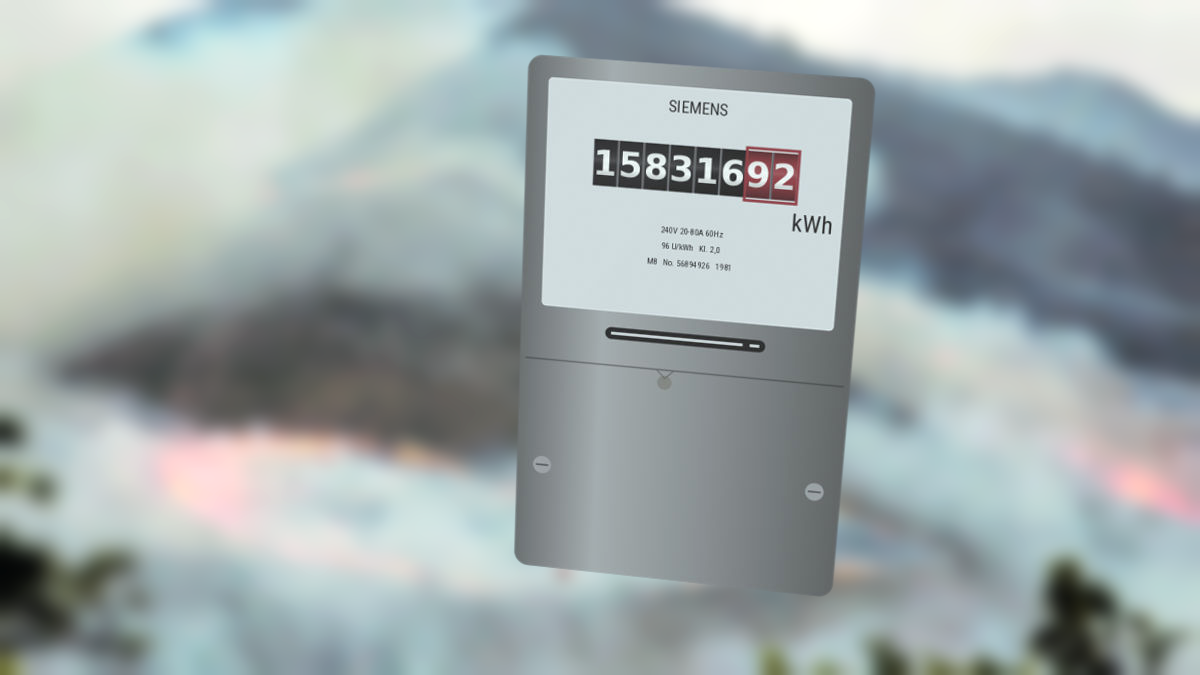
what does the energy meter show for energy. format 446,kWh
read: 158316.92,kWh
